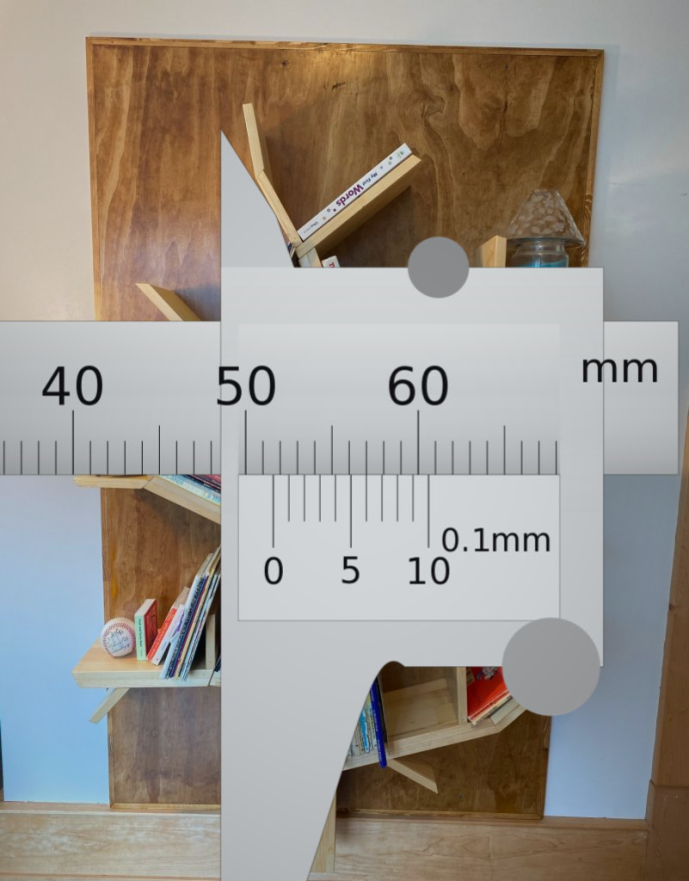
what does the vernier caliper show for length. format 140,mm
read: 51.6,mm
